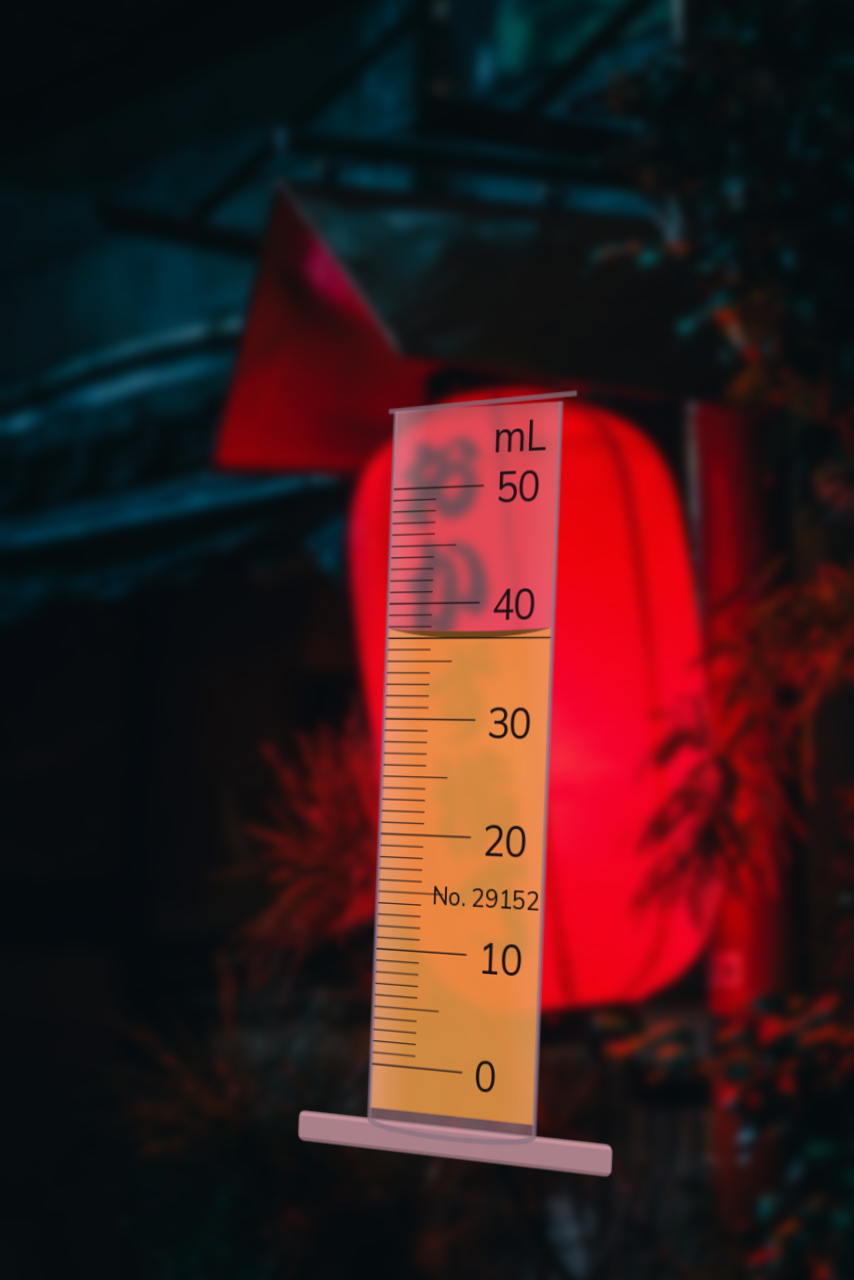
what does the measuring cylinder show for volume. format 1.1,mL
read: 37,mL
